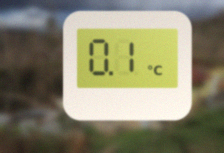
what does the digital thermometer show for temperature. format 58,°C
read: 0.1,°C
